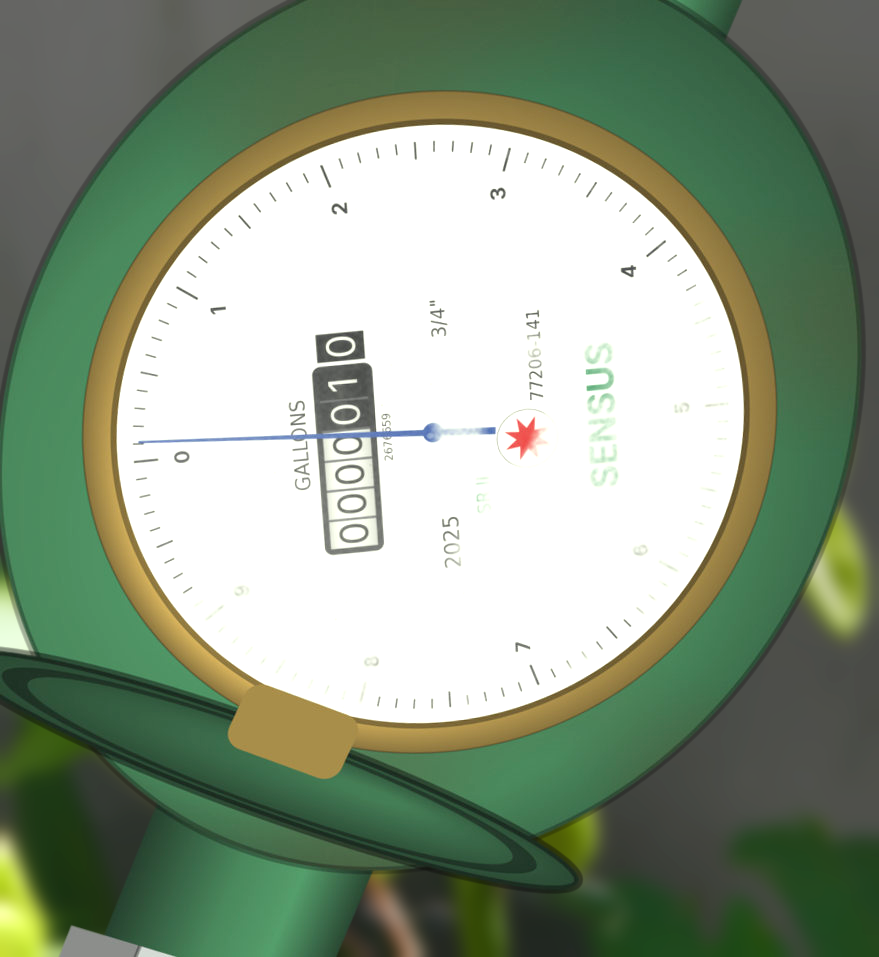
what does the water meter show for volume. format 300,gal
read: 10.1,gal
